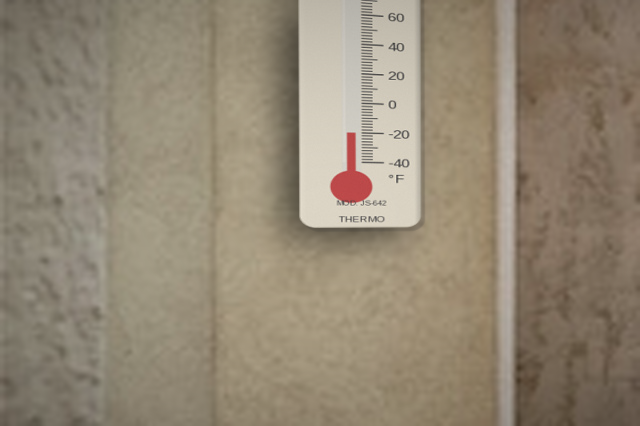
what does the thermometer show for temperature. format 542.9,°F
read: -20,°F
